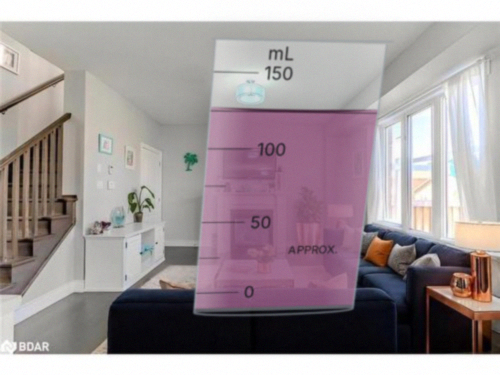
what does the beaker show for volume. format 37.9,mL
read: 125,mL
